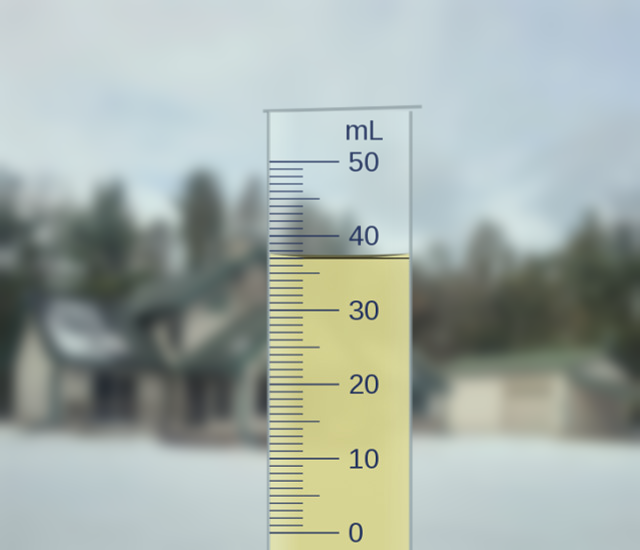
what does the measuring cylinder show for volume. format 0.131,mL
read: 37,mL
